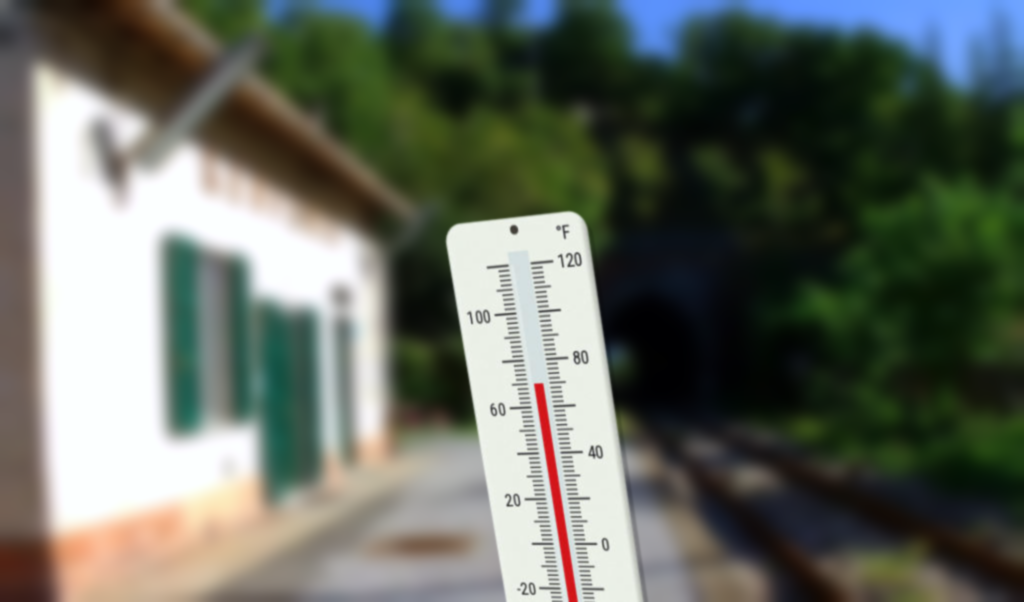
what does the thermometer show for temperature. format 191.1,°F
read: 70,°F
